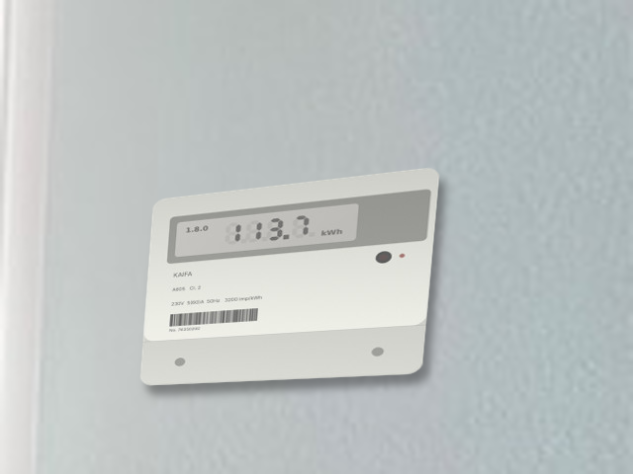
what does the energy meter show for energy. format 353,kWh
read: 113.7,kWh
